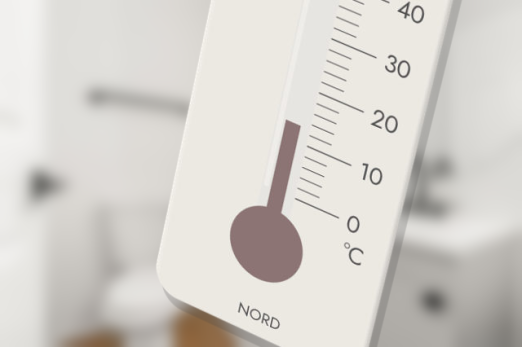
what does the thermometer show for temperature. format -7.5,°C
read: 13,°C
